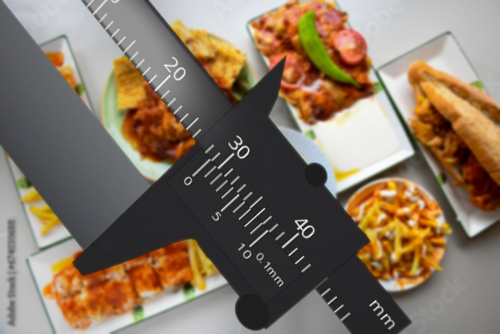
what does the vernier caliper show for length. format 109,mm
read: 28.8,mm
